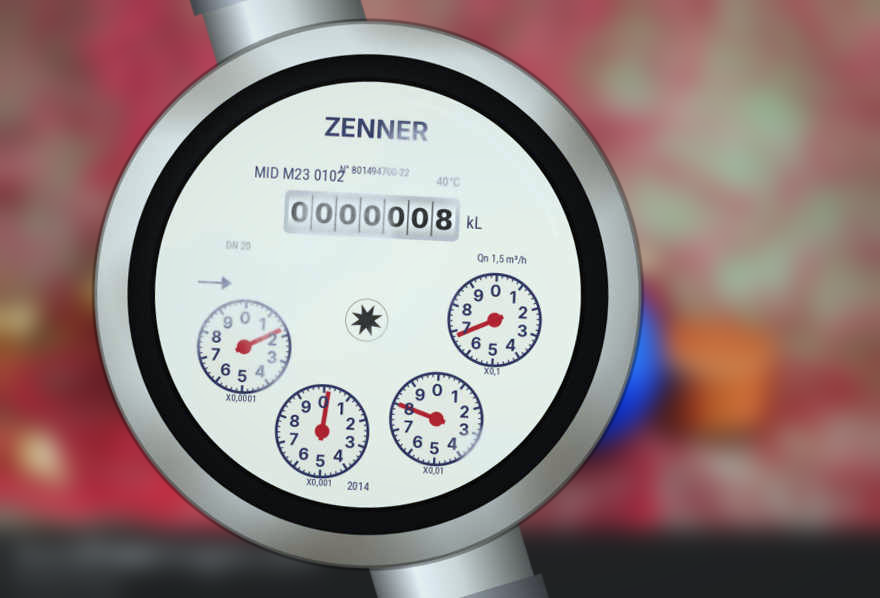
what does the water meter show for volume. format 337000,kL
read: 8.6801,kL
